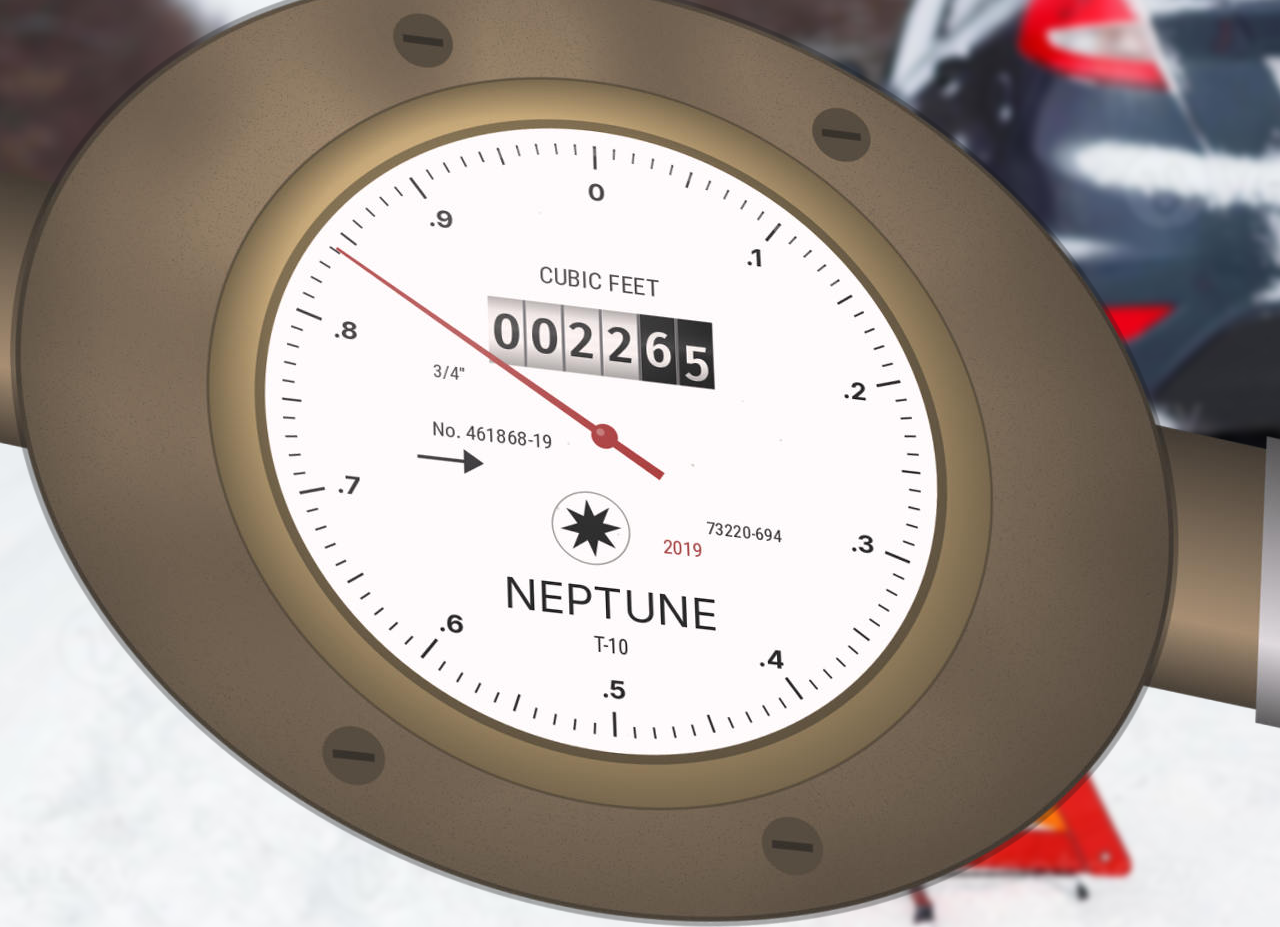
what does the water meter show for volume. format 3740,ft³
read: 2264.84,ft³
